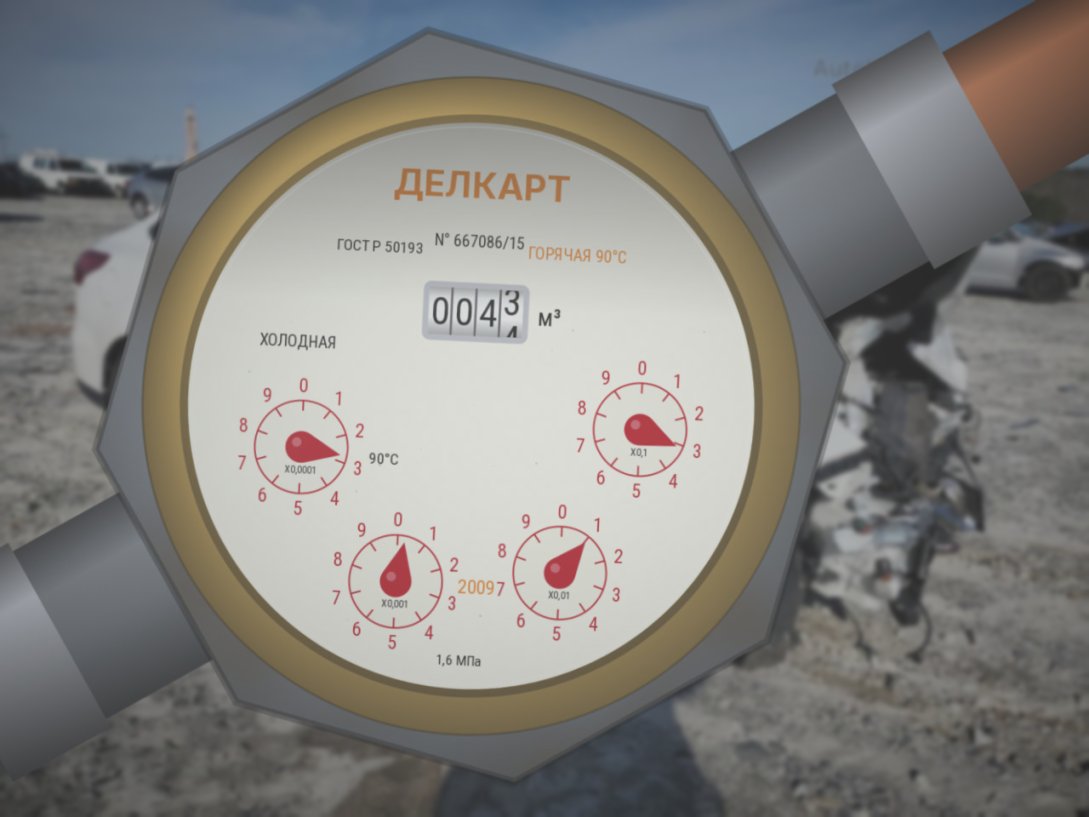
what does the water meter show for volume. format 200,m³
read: 43.3102,m³
